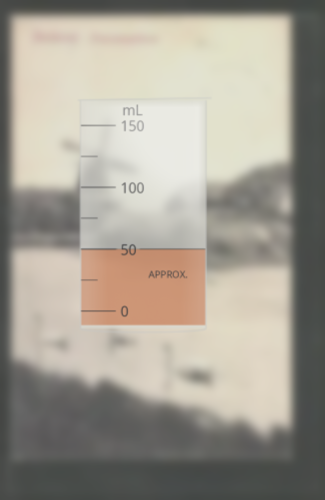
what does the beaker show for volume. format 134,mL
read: 50,mL
